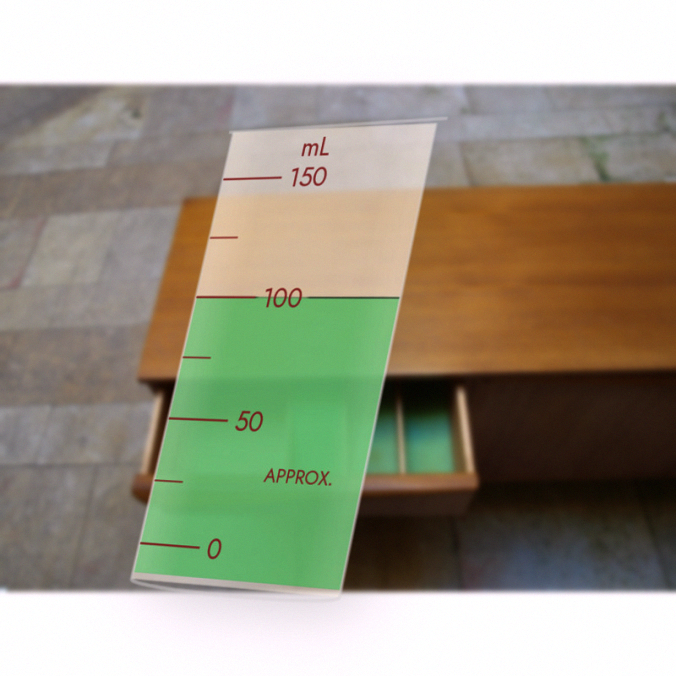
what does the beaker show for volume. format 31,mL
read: 100,mL
